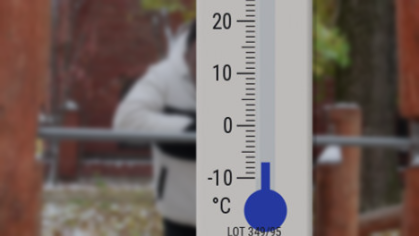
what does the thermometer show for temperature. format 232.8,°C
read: -7,°C
